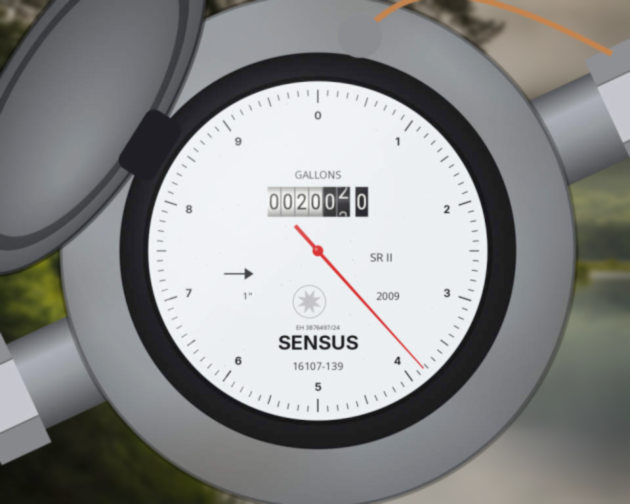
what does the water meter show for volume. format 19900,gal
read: 20023.8,gal
